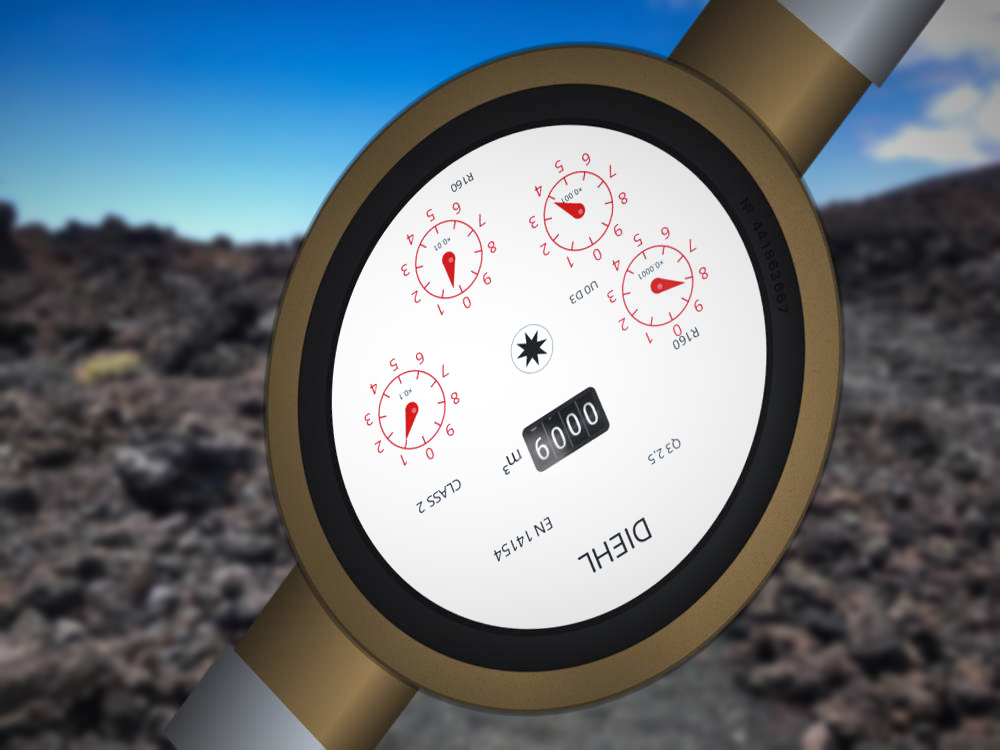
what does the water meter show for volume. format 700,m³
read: 9.1038,m³
